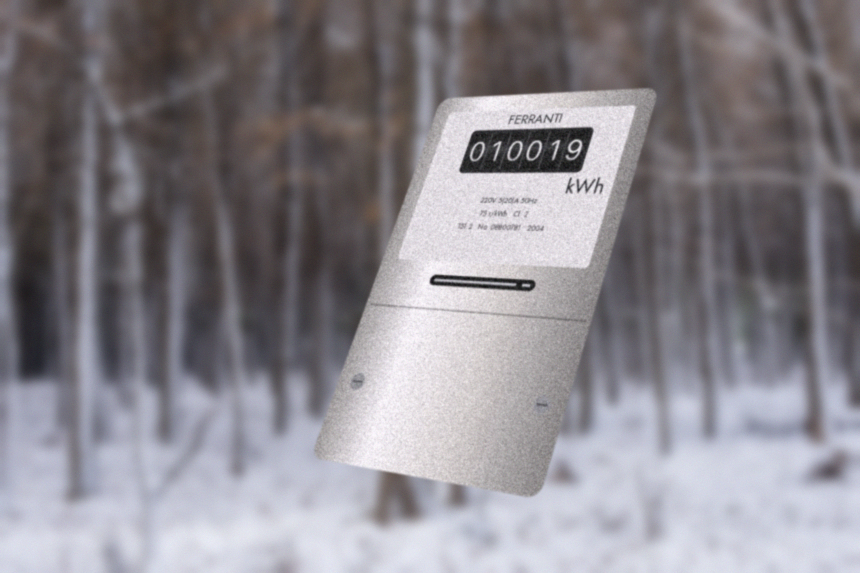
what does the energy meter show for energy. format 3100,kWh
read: 10019,kWh
